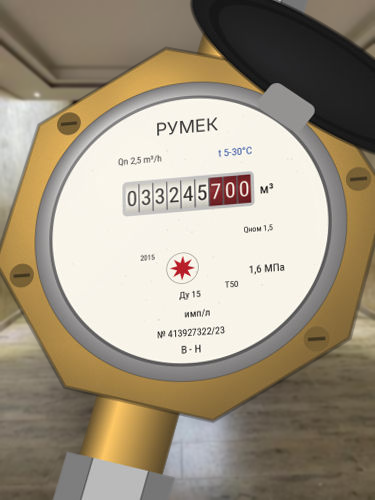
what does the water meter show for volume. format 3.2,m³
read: 33245.700,m³
